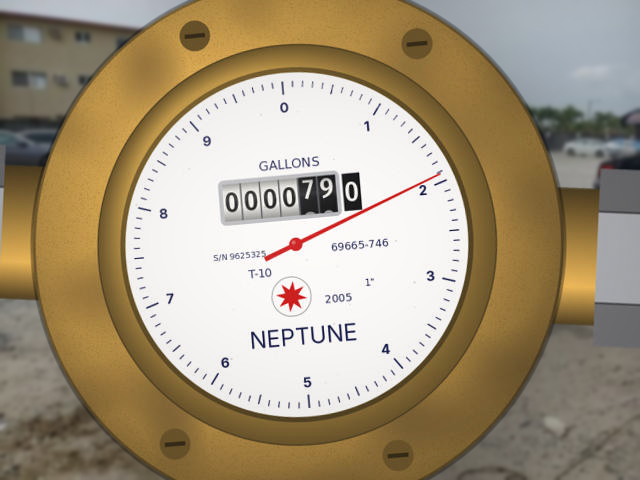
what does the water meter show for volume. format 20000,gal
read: 791.9,gal
